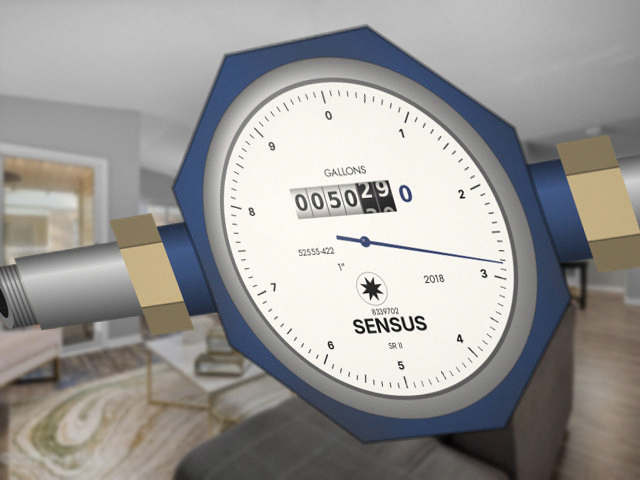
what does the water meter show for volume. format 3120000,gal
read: 50292.8,gal
